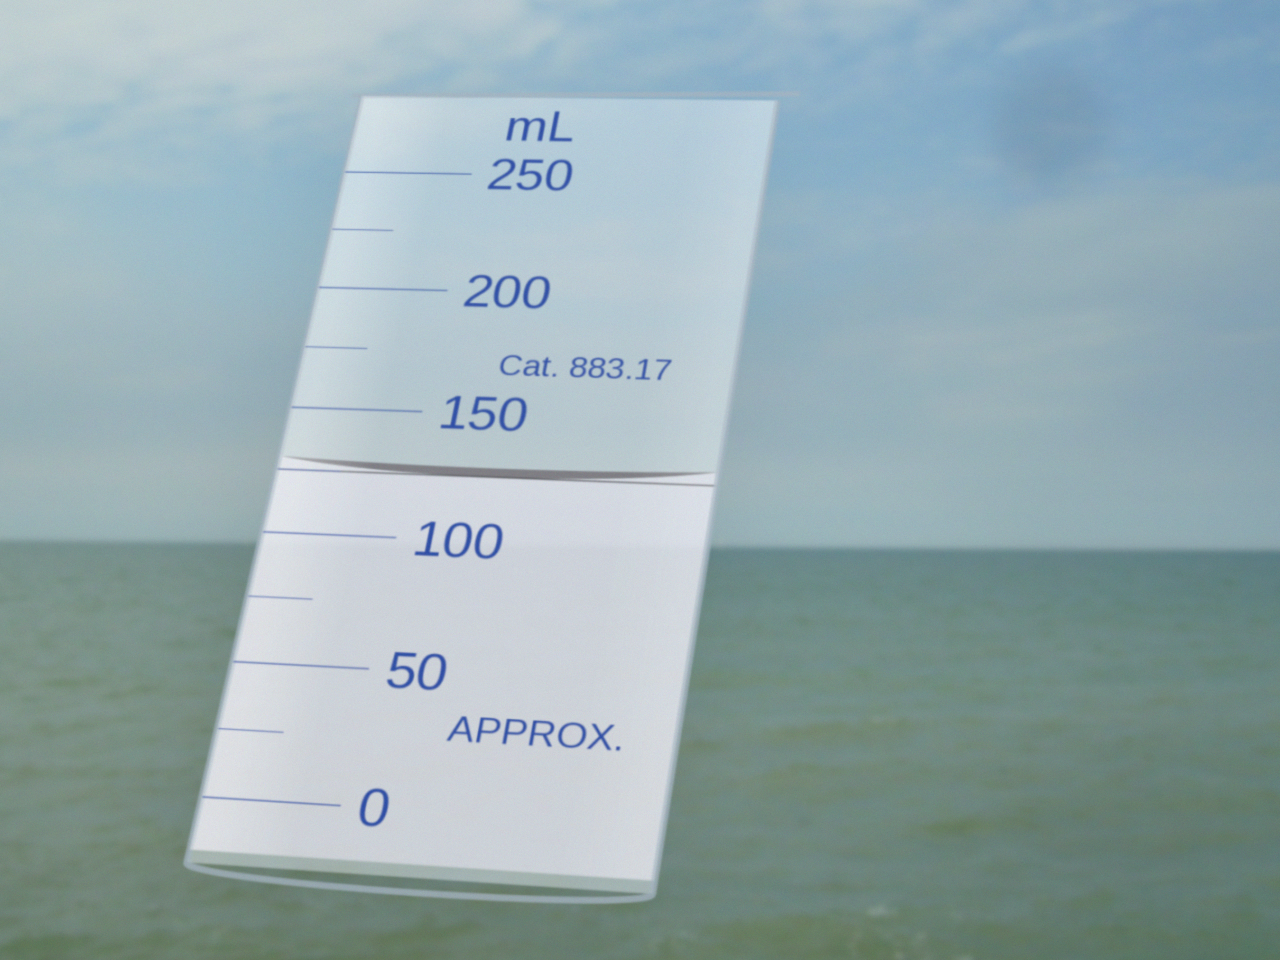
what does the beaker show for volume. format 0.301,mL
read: 125,mL
